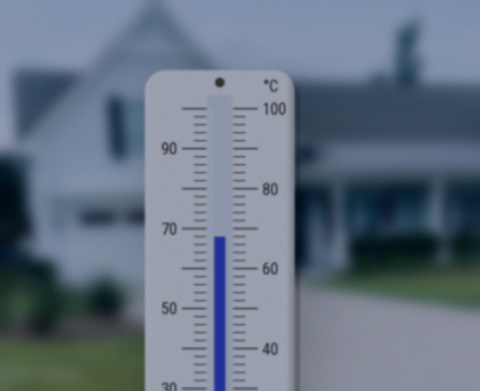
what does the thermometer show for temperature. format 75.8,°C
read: 68,°C
